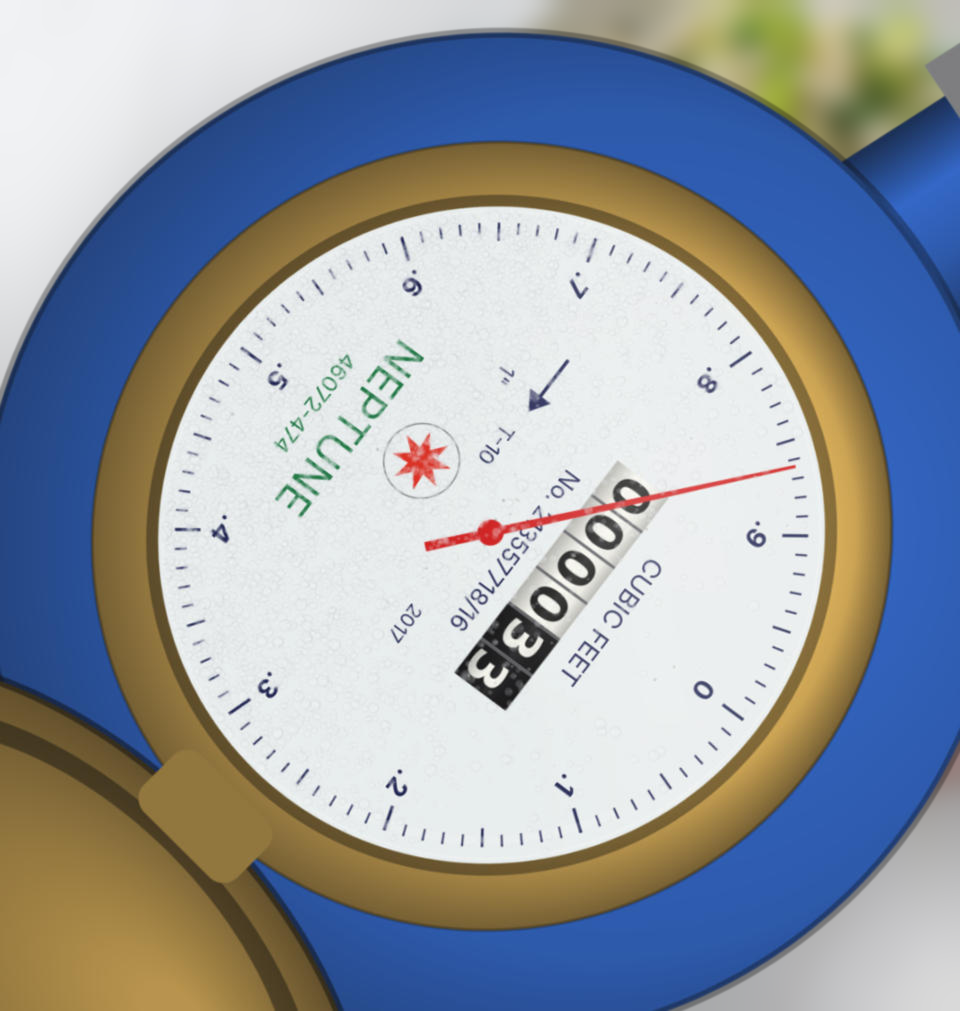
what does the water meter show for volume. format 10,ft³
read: 32.86,ft³
